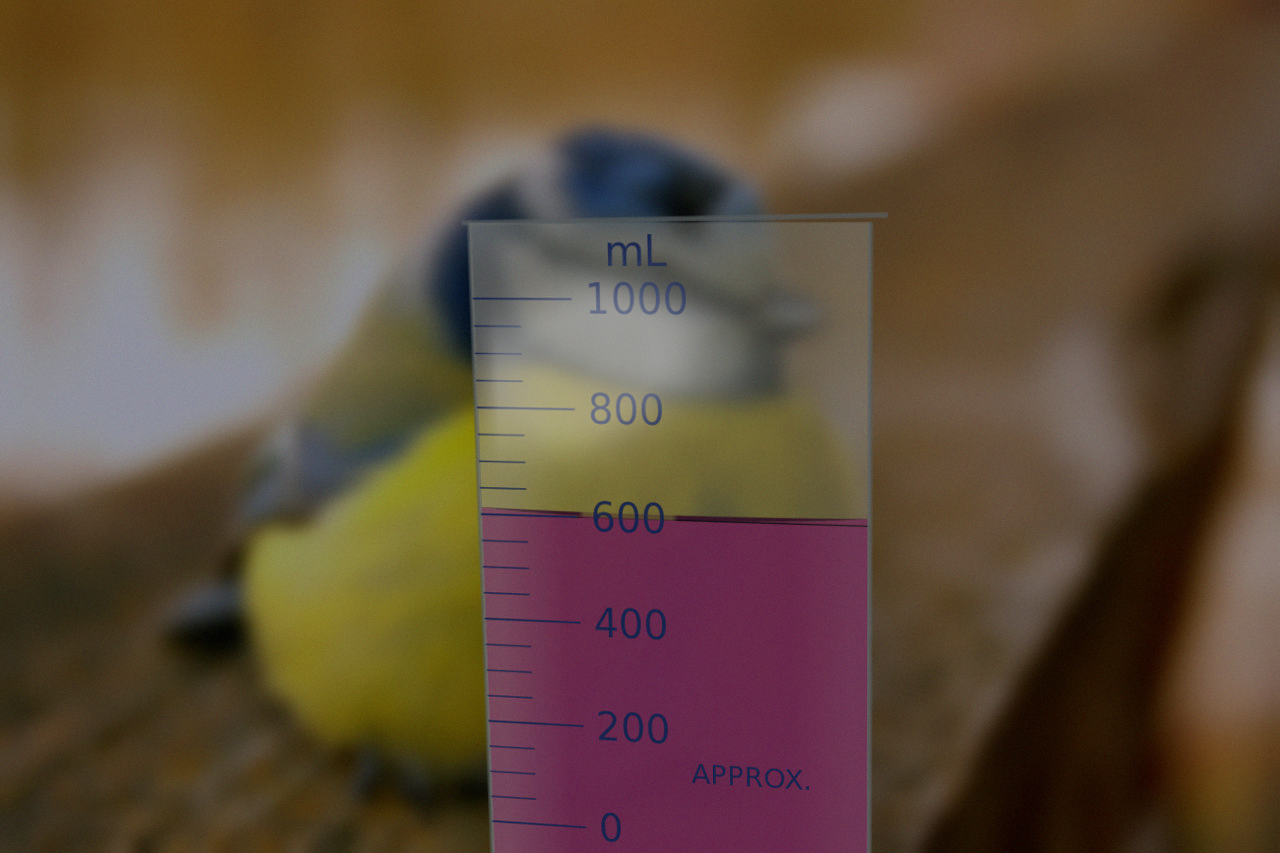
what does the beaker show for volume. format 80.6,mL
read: 600,mL
